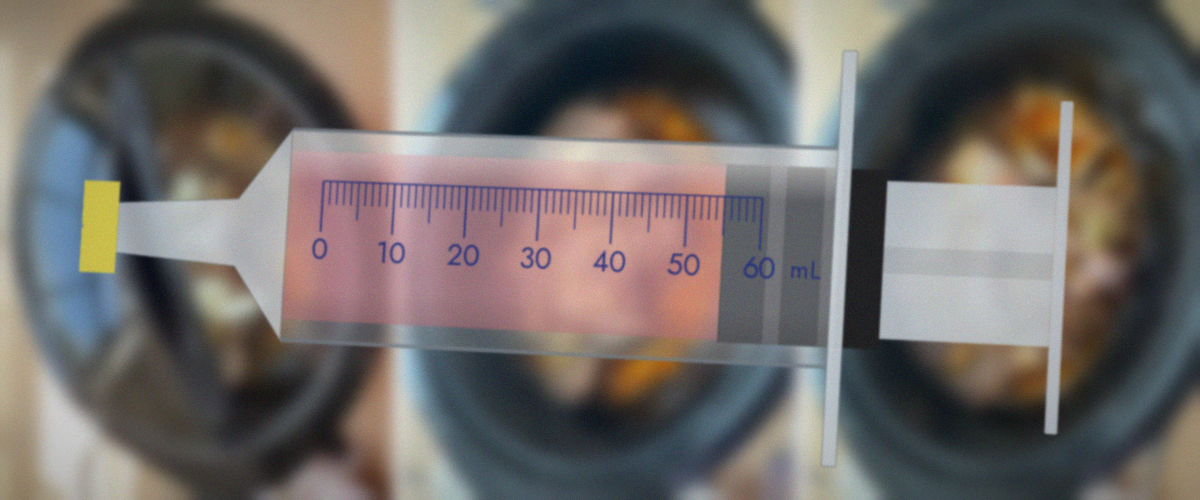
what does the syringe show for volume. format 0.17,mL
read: 55,mL
